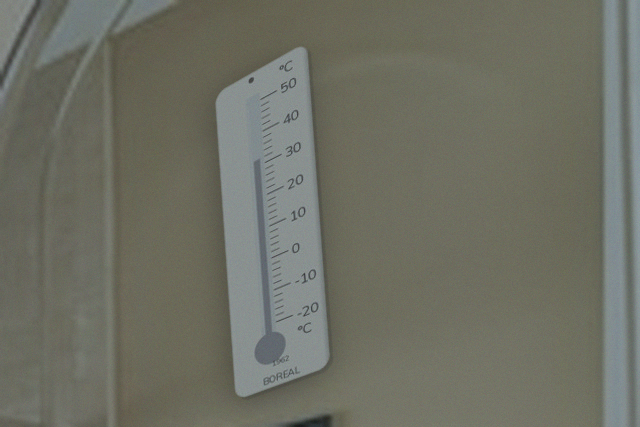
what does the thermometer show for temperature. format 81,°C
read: 32,°C
